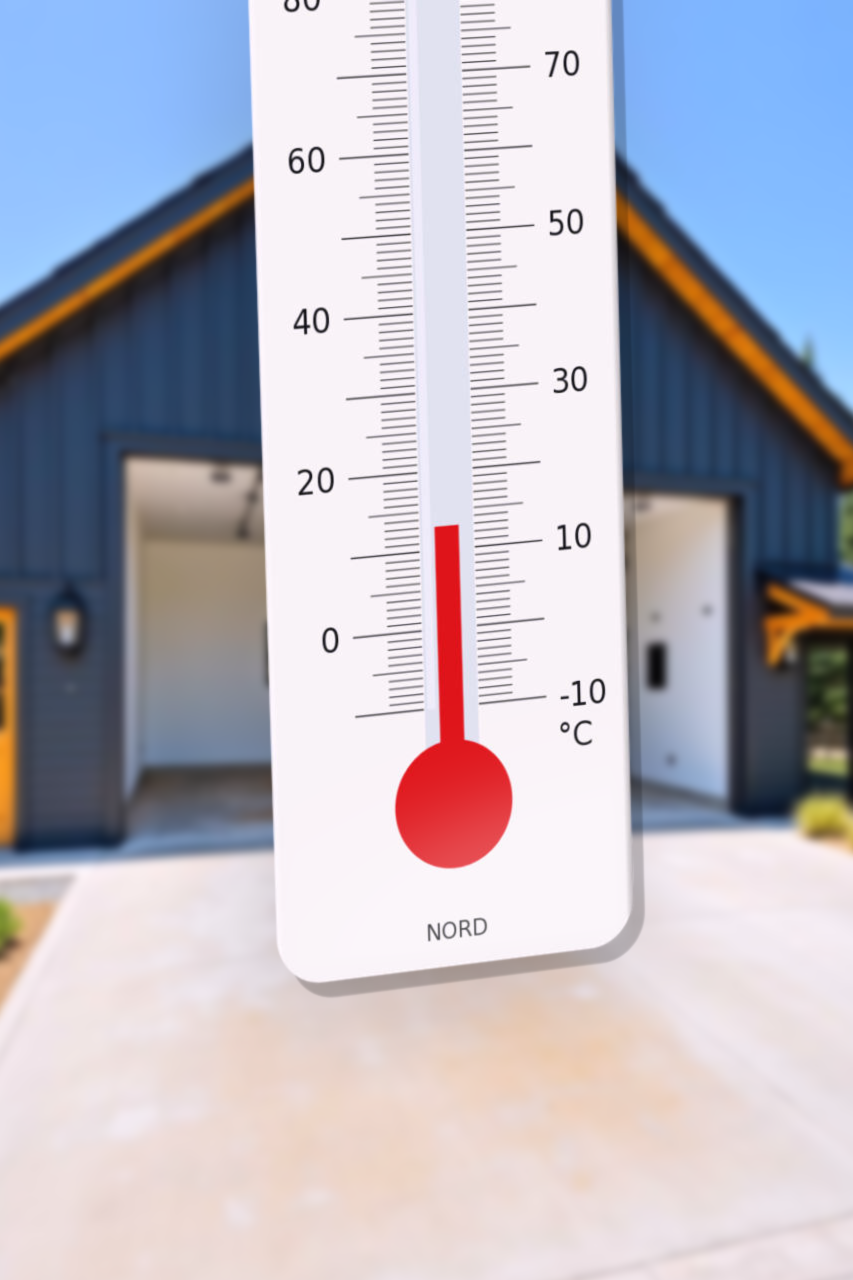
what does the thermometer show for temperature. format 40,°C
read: 13,°C
